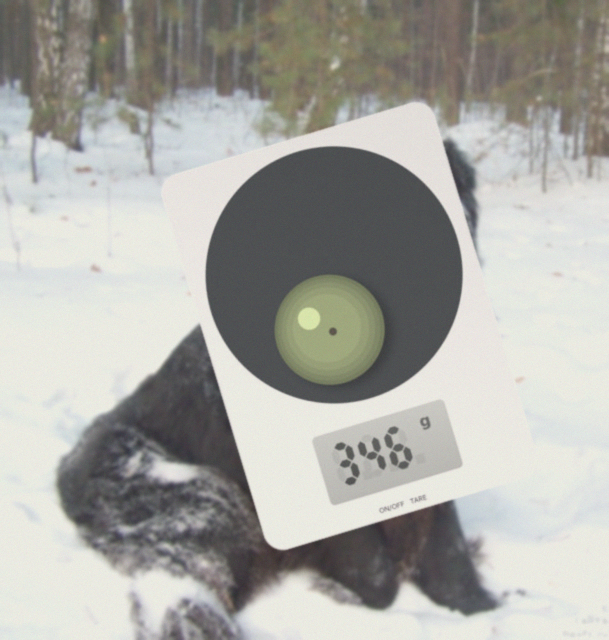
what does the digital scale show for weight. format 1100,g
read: 346,g
